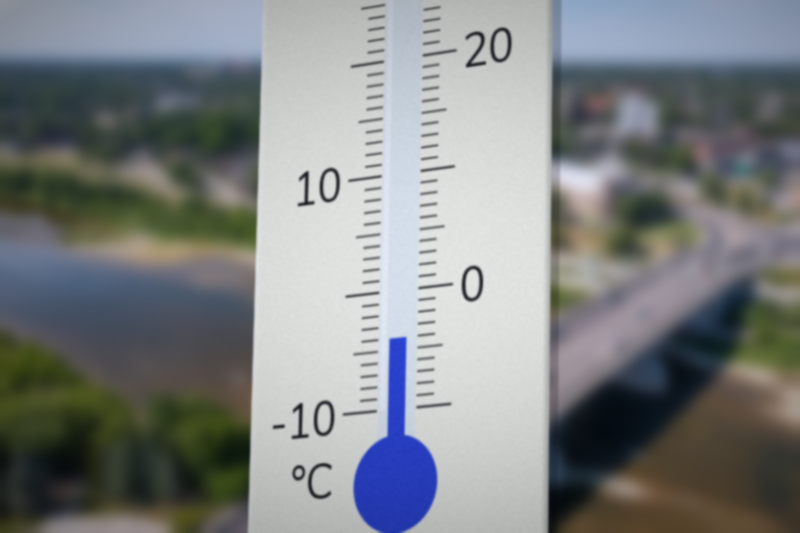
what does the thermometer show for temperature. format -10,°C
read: -4,°C
